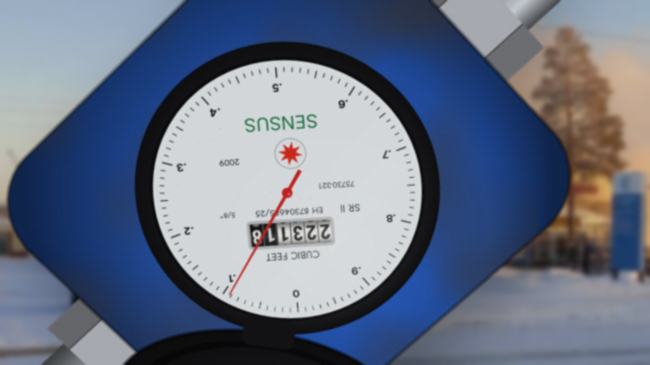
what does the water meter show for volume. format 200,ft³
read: 223118.09,ft³
